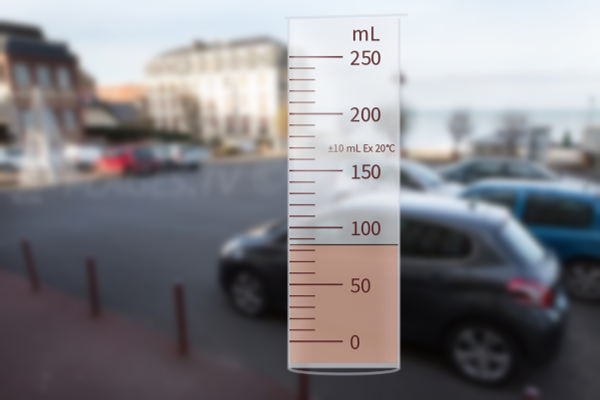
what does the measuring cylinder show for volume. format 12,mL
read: 85,mL
